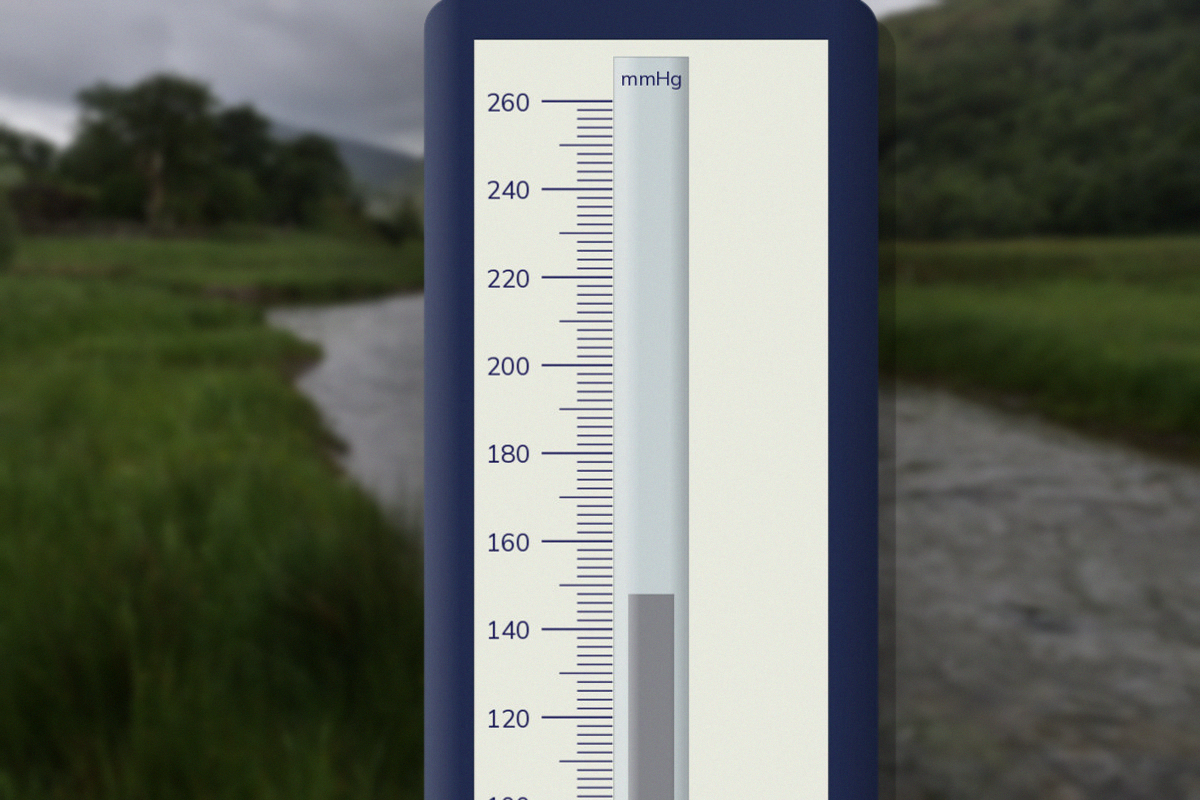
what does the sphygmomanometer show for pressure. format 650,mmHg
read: 148,mmHg
